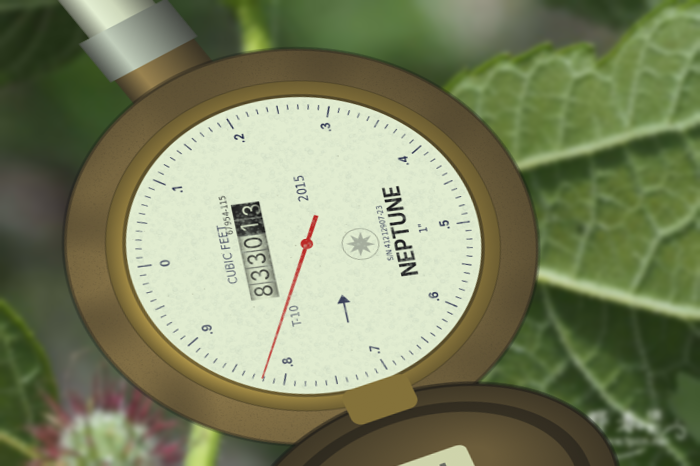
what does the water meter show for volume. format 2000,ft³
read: 833012.82,ft³
